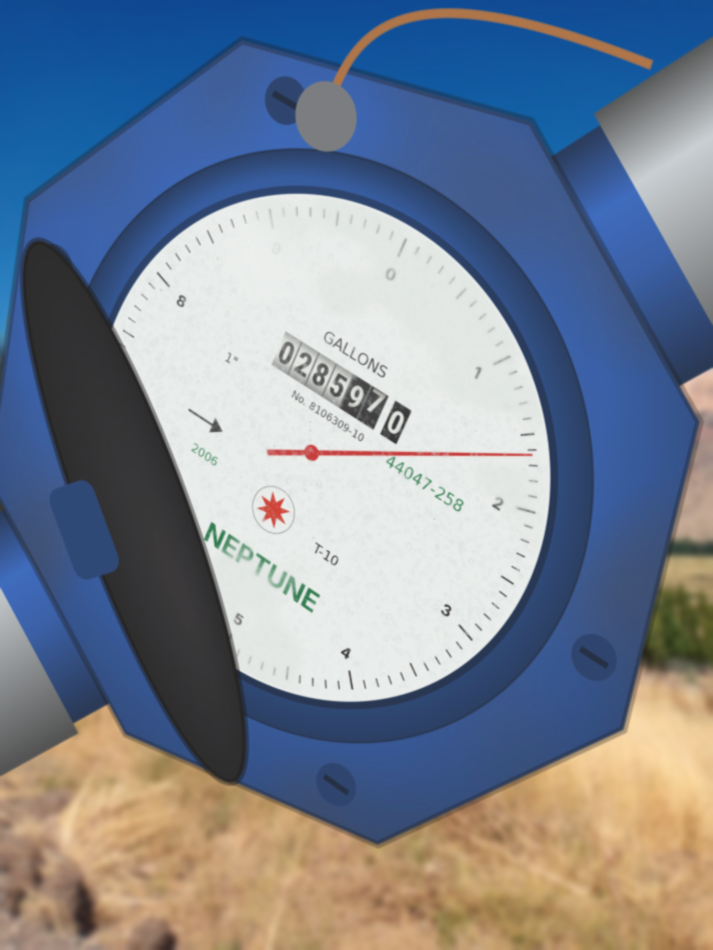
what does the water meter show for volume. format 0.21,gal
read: 285971.6,gal
